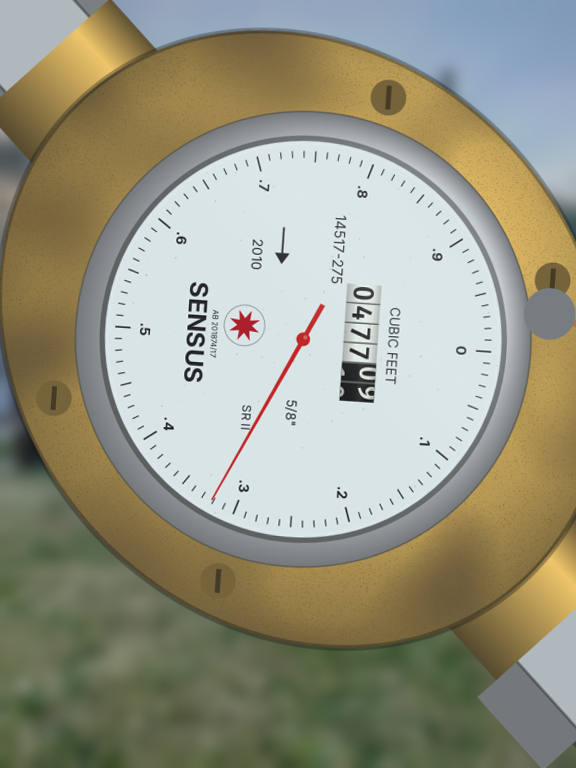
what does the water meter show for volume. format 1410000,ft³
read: 47709.32,ft³
